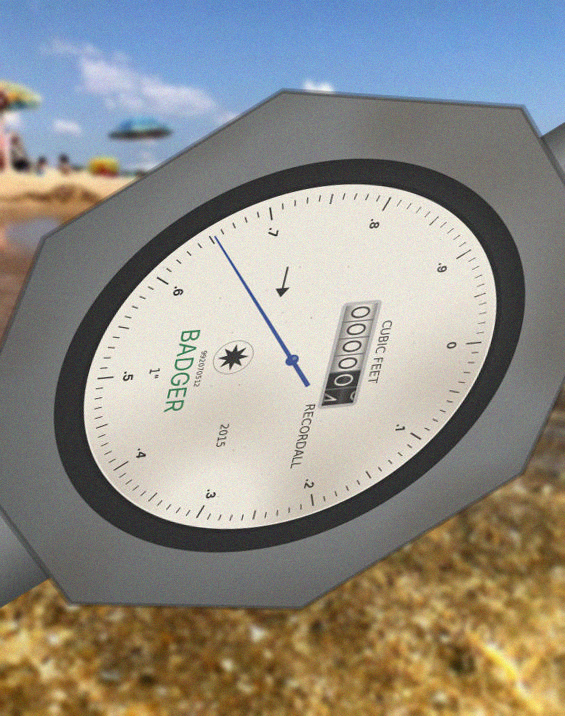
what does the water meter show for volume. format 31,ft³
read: 3.65,ft³
